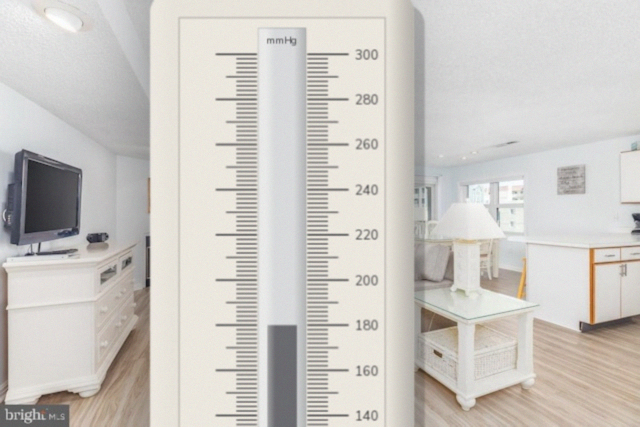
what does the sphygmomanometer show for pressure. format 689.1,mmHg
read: 180,mmHg
